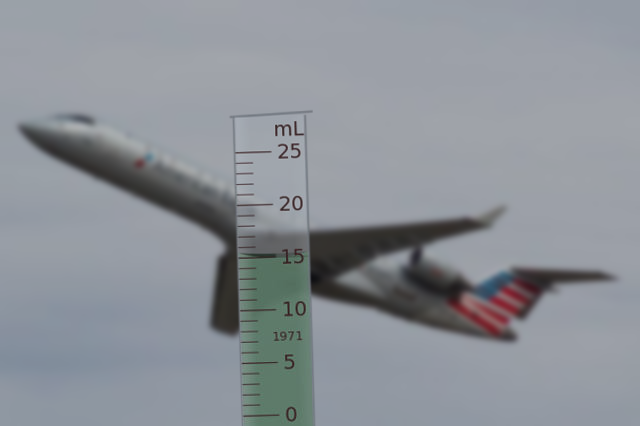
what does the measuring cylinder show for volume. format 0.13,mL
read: 15,mL
